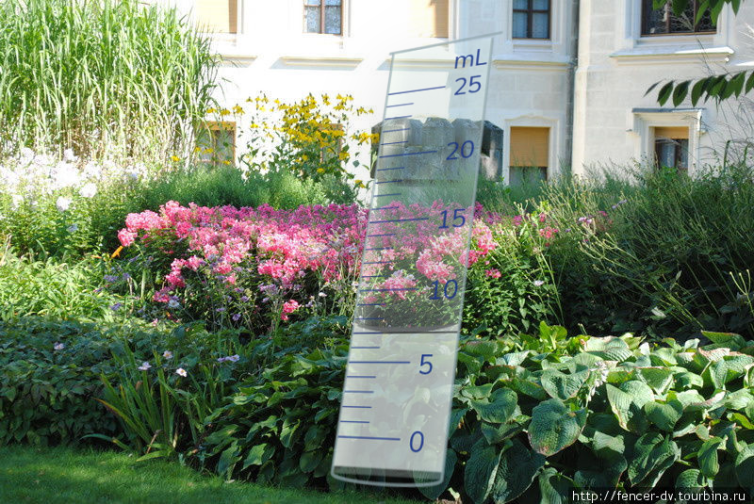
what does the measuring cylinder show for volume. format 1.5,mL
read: 7,mL
